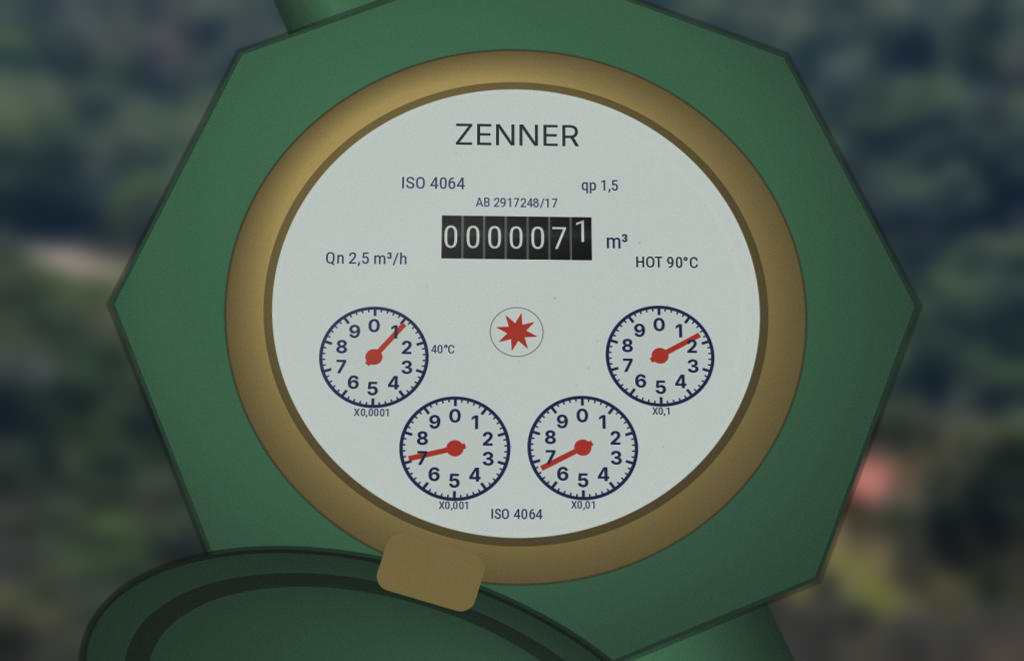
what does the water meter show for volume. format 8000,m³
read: 71.1671,m³
